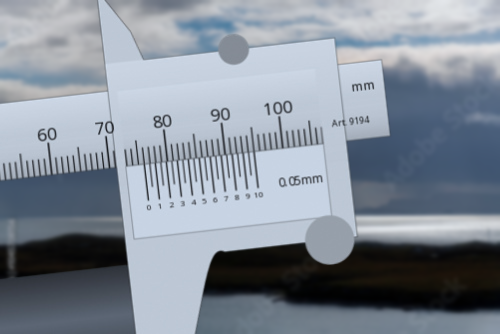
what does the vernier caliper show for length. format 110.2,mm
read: 76.0,mm
